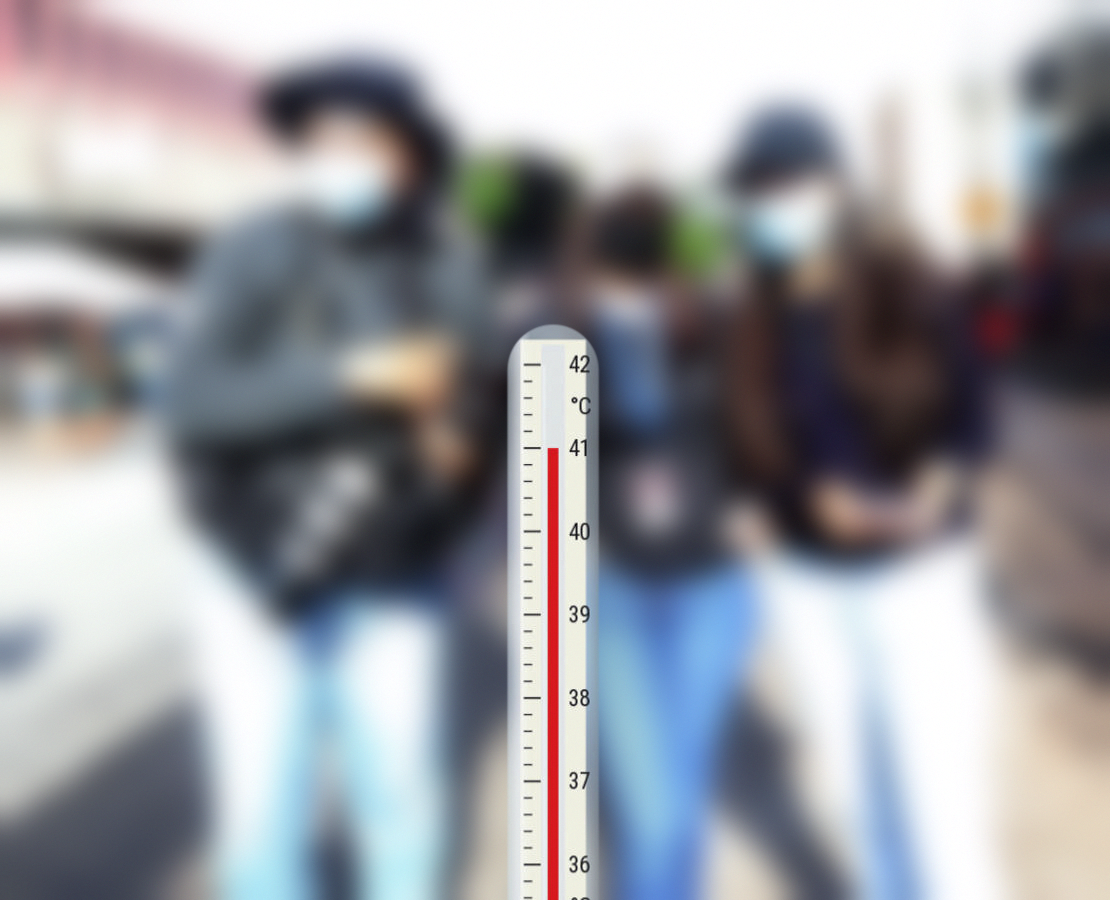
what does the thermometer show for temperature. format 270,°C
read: 41,°C
